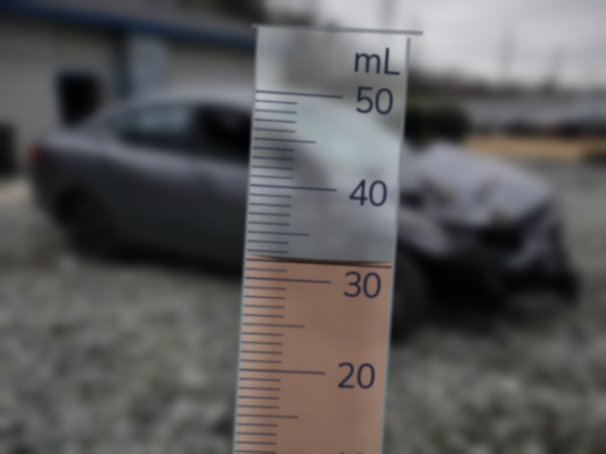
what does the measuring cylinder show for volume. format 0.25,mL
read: 32,mL
